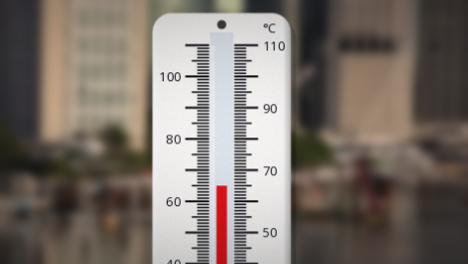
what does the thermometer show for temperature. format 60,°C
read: 65,°C
